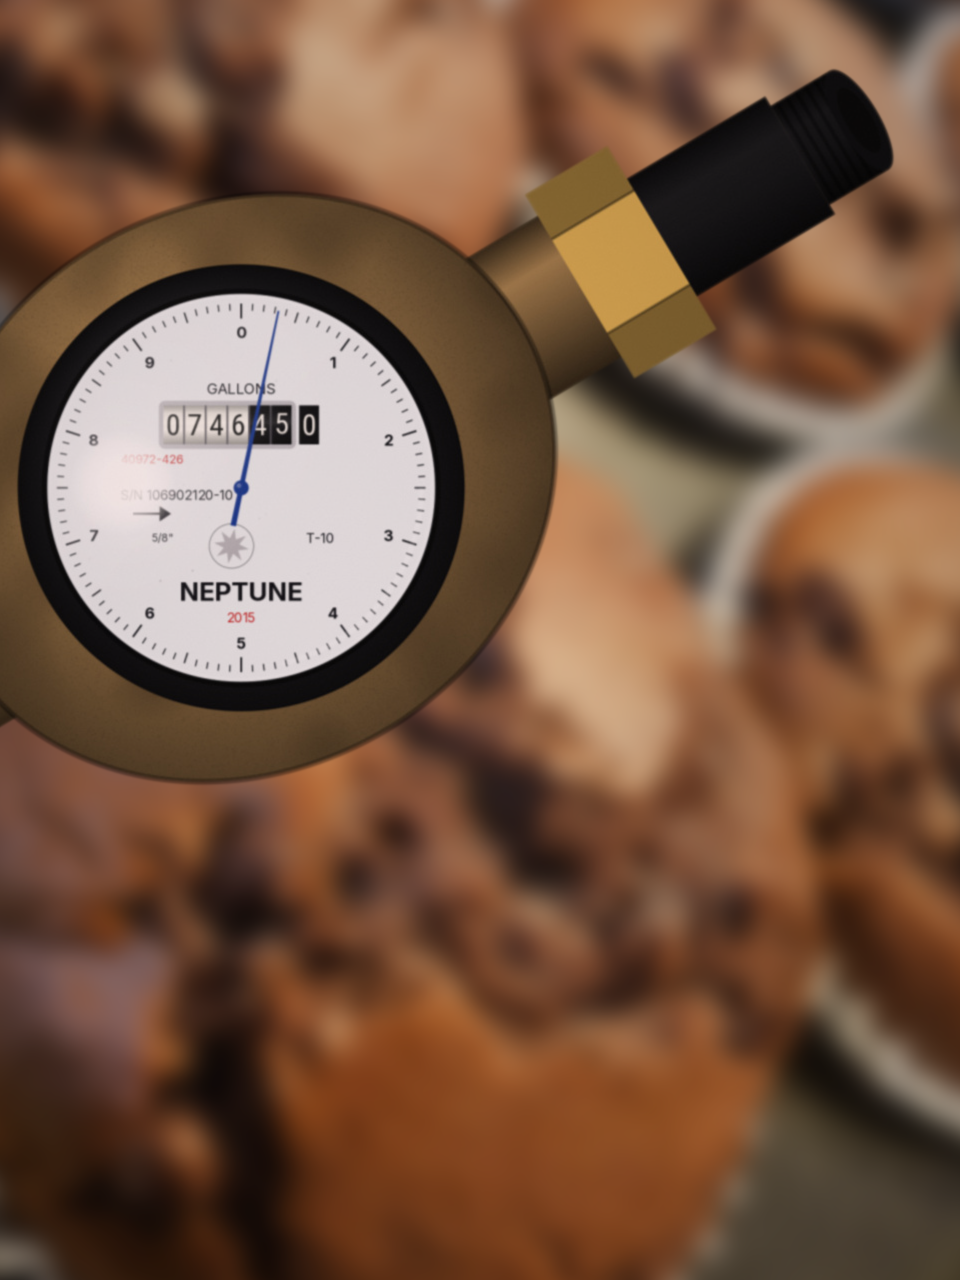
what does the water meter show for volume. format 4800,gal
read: 746450.3,gal
